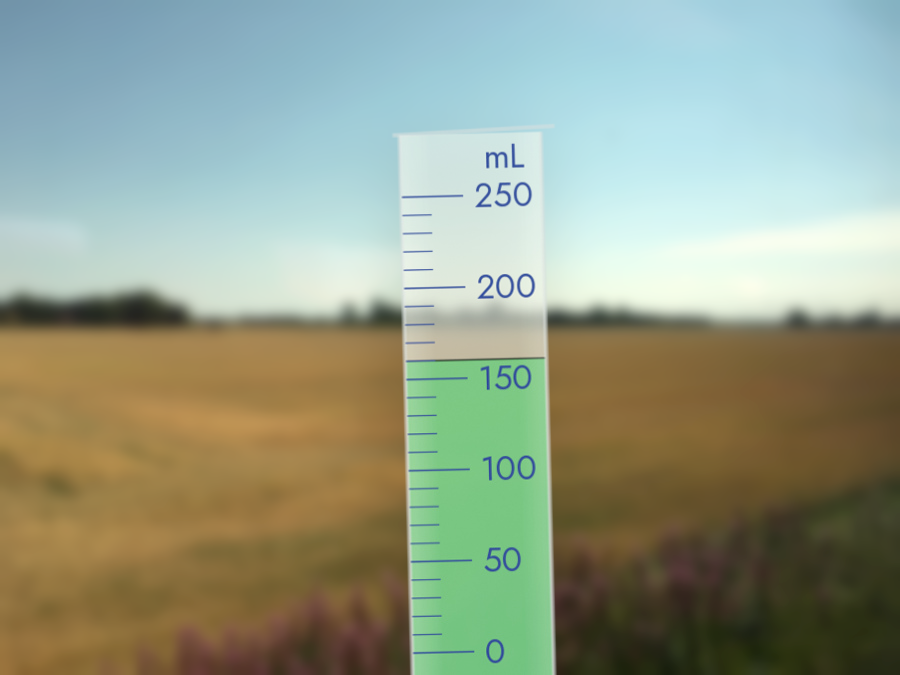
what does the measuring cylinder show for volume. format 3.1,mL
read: 160,mL
